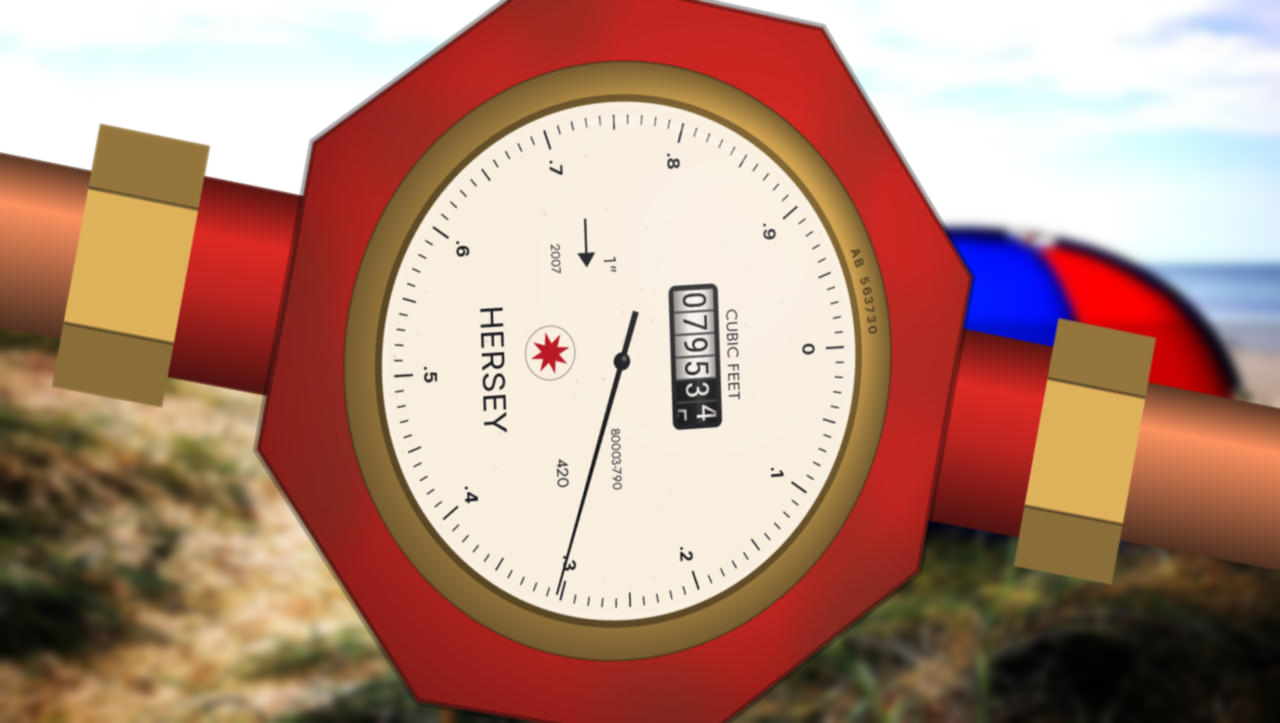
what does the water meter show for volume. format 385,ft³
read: 79534.30,ft³
